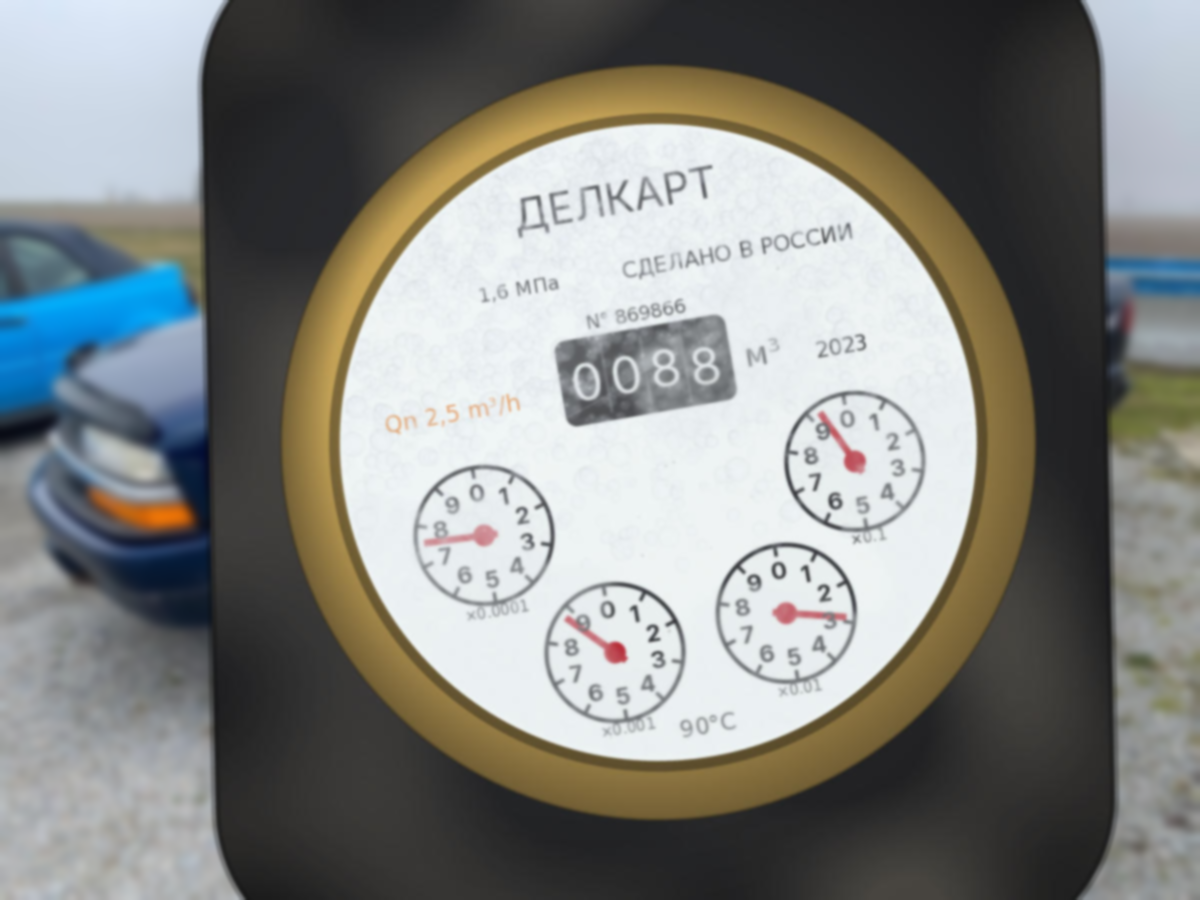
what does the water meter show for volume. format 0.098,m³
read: 87.9287,m³
